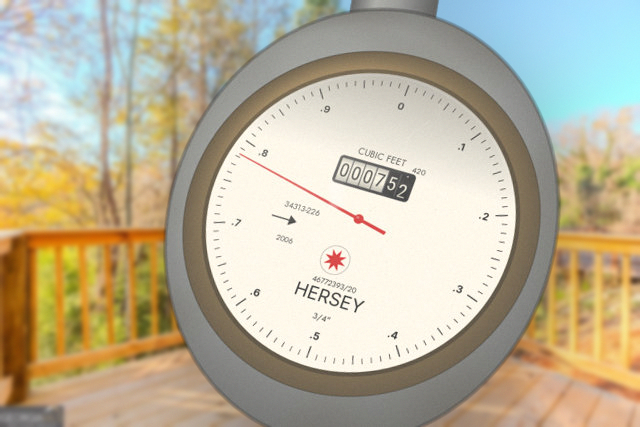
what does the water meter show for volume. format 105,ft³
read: 751.78,ft³
